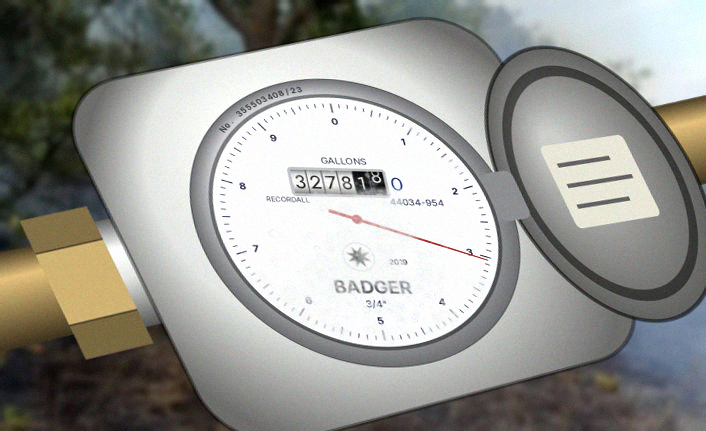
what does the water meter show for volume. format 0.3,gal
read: 3278183.0,gal
